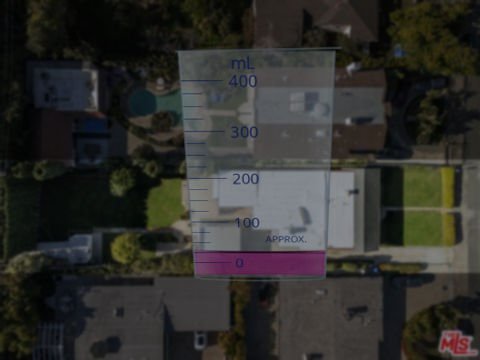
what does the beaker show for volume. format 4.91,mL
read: 25,mL
